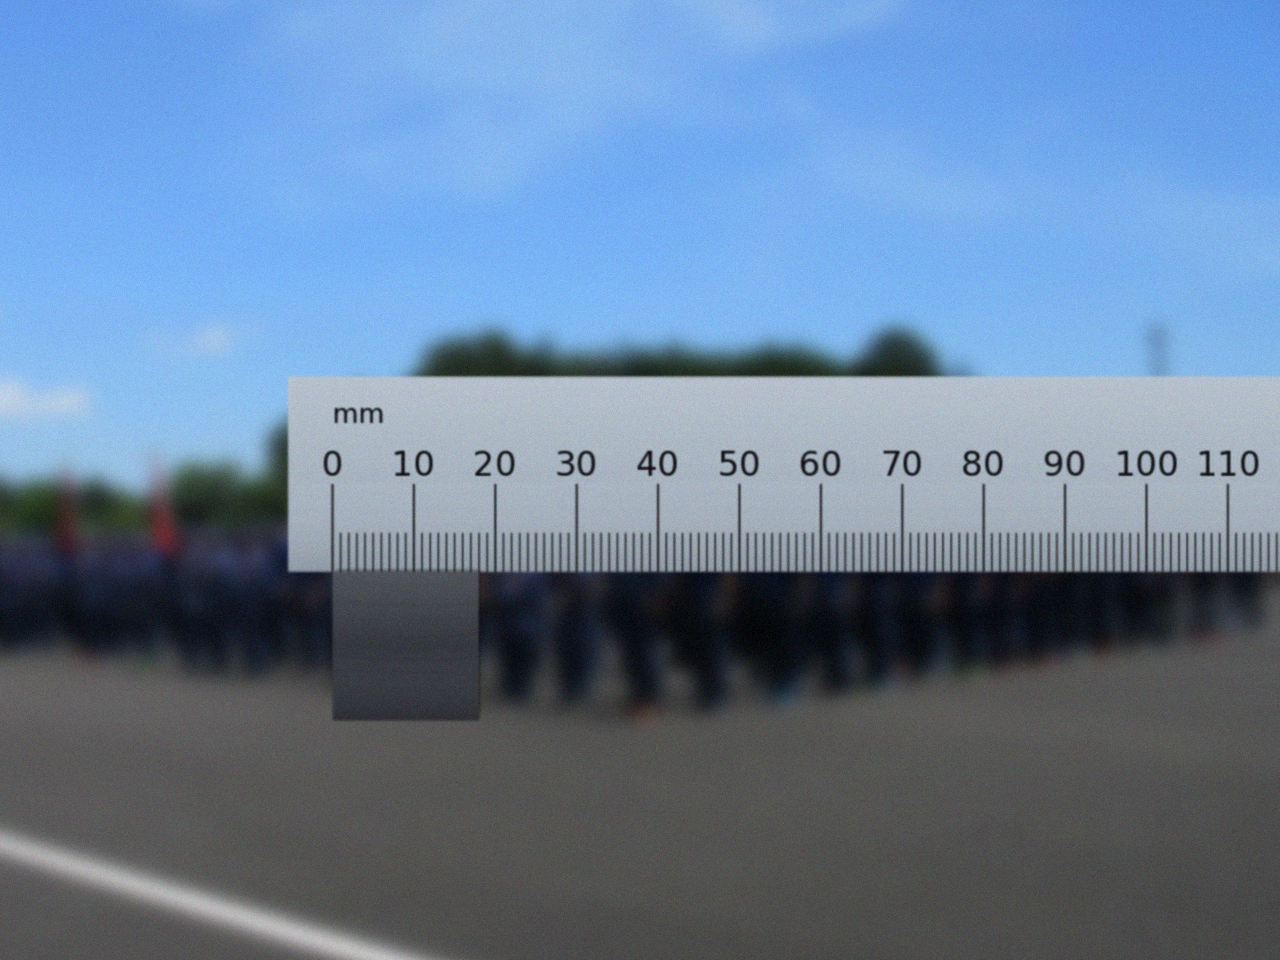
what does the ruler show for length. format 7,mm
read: 18,mm
